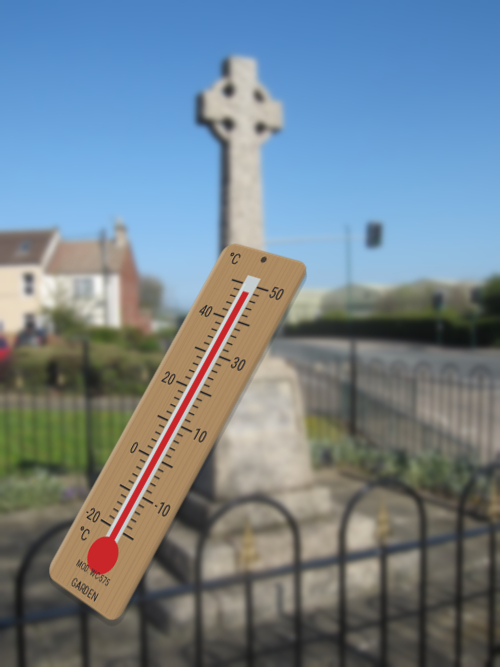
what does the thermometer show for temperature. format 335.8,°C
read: 48,°C
